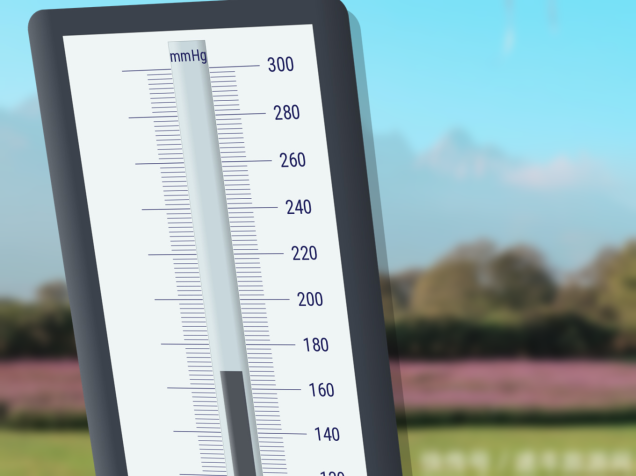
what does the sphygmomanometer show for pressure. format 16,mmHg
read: 168,mmHg
